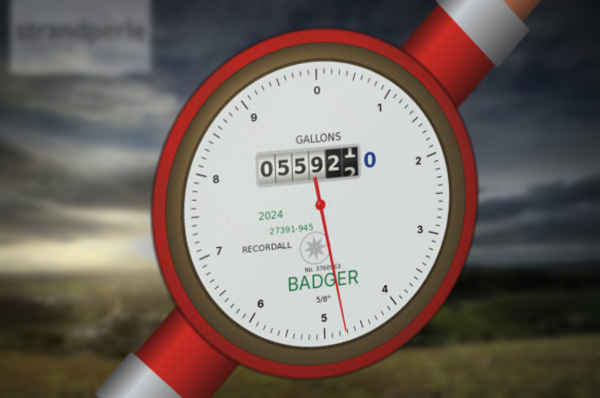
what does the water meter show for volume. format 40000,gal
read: 559214.7,gal
